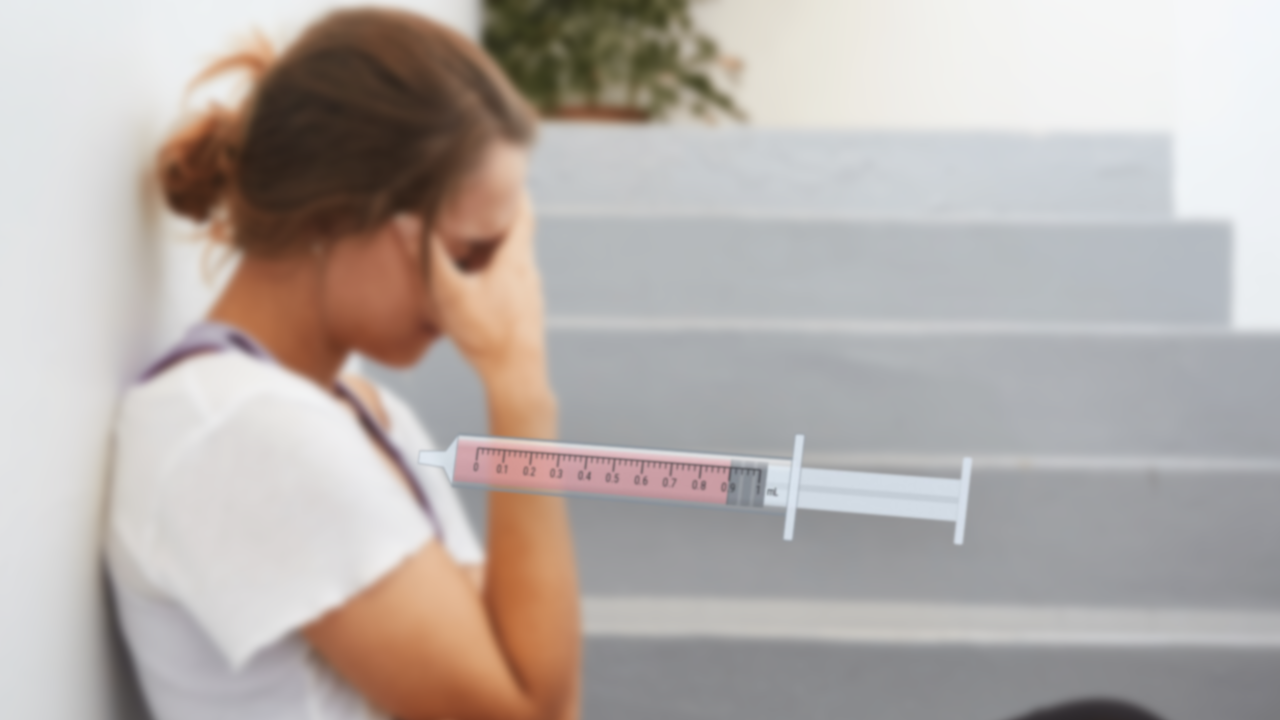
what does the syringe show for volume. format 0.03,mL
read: 0.9,mL
